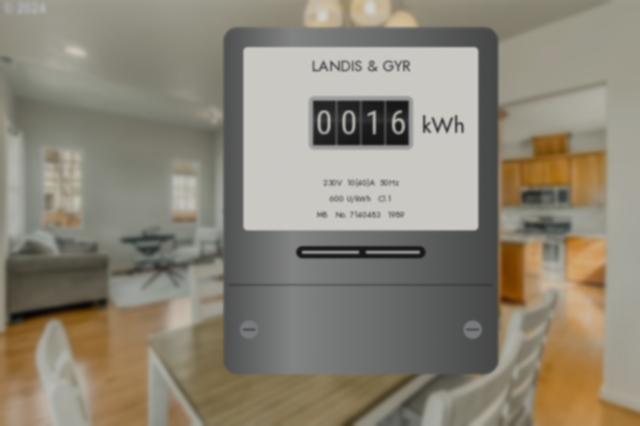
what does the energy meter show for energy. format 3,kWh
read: 16,kWh
